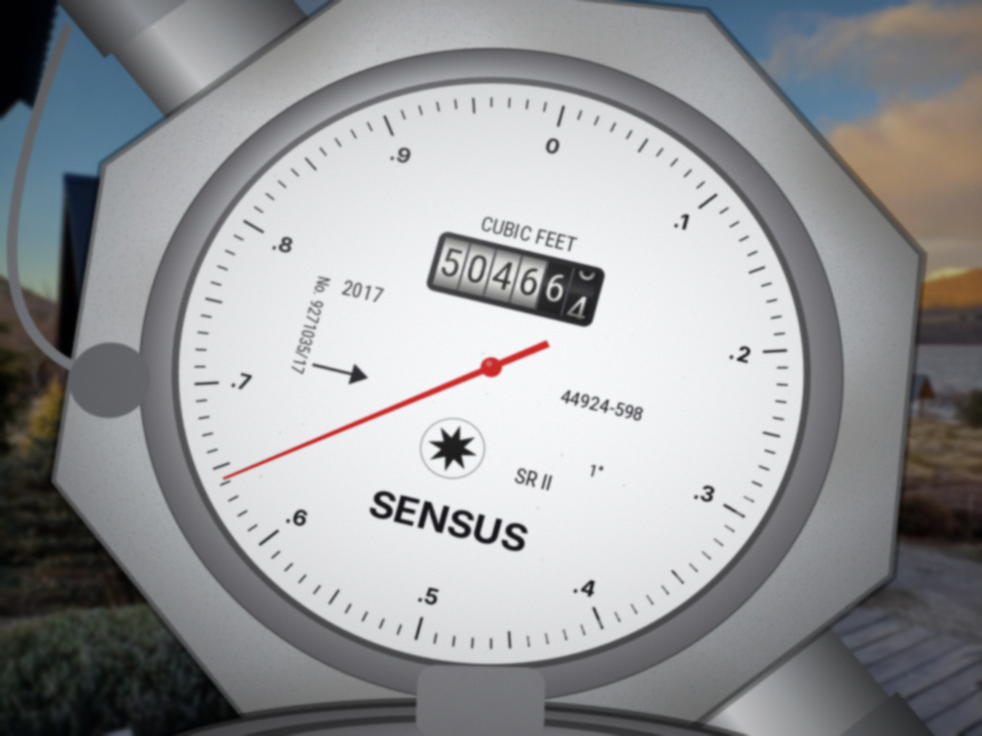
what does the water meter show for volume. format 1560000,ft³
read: 504663.64,ft³
